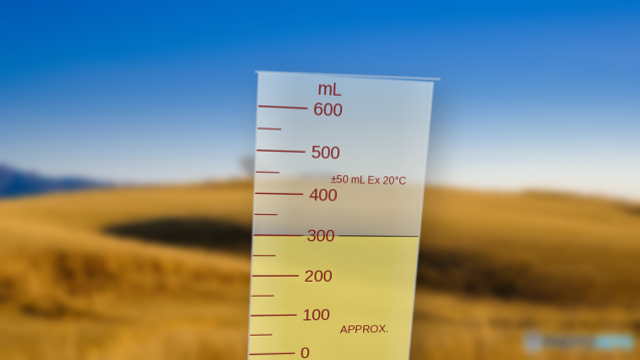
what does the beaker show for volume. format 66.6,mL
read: 300,mL
